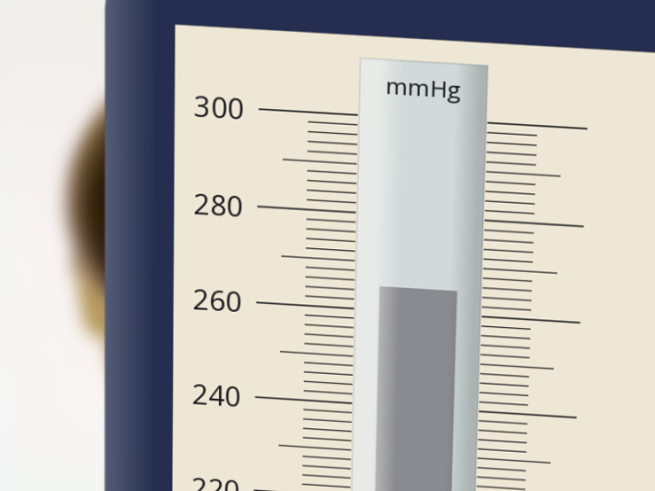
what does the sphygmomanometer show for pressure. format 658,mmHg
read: 265,mmHg
